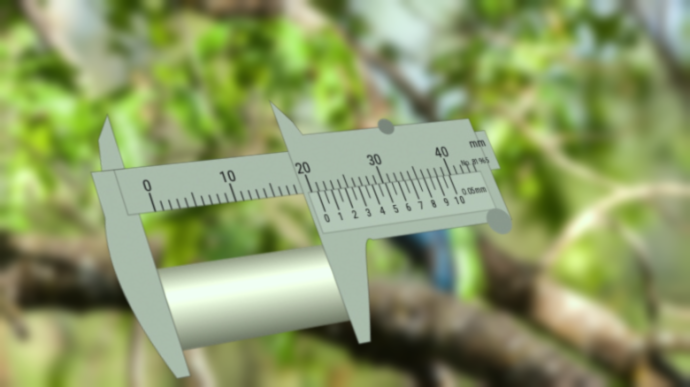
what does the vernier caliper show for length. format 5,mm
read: 20.8,mm
